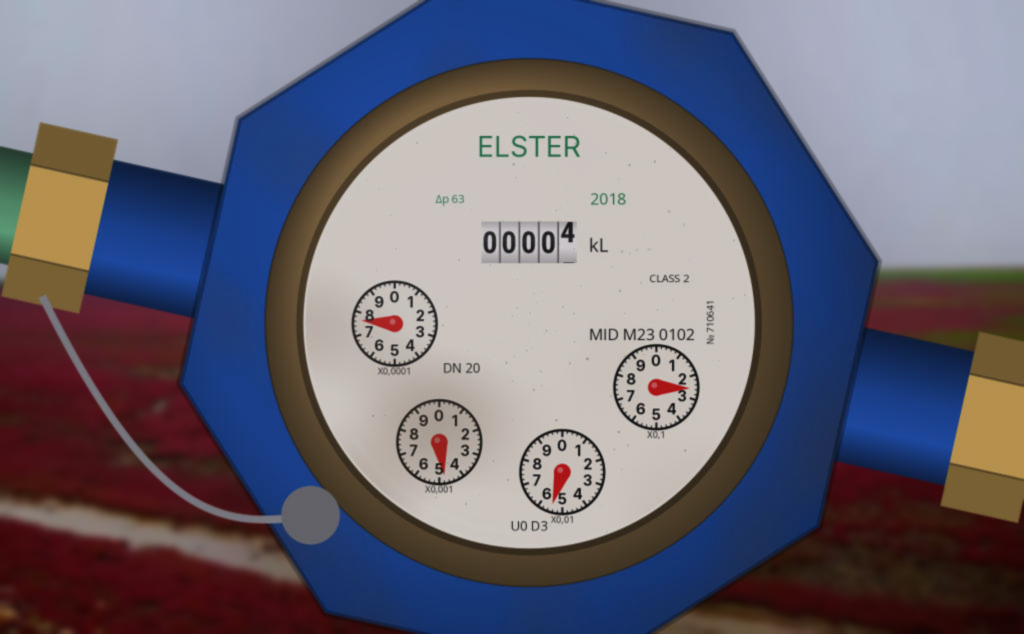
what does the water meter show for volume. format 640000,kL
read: 4.2547,kL
